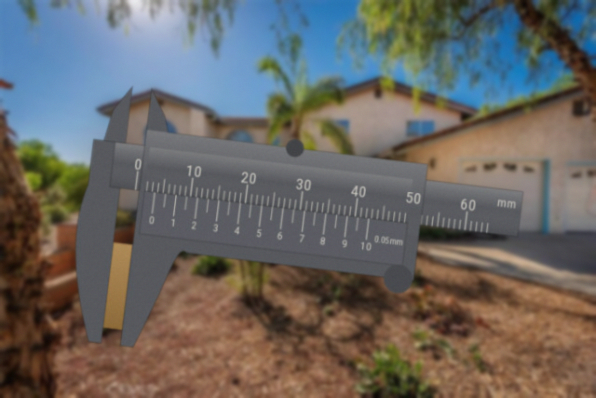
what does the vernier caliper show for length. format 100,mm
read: 3.5,mm
